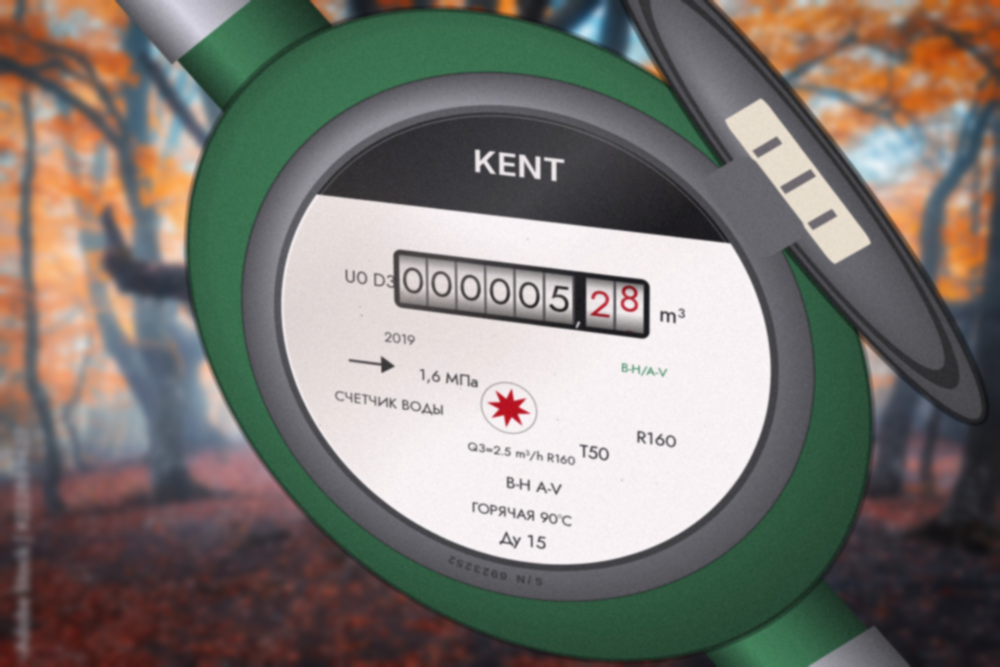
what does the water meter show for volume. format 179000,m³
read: 5.28,m³
